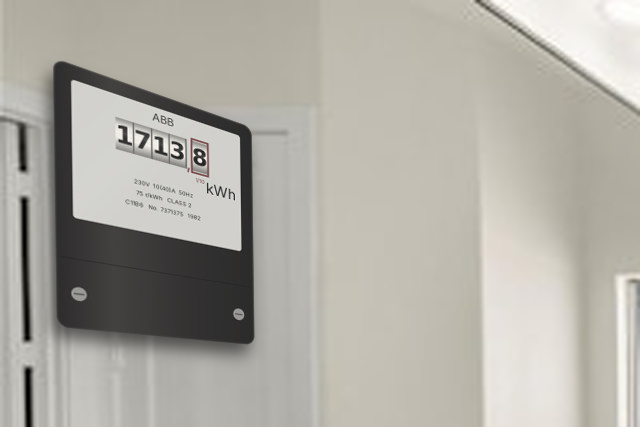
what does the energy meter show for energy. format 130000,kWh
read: 1713.8,kWh
